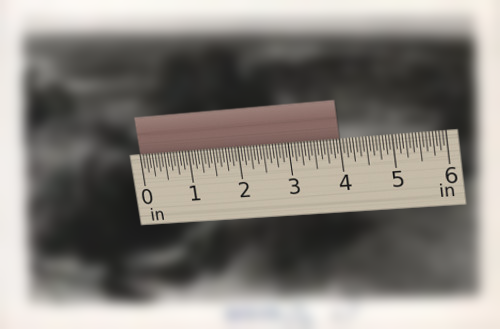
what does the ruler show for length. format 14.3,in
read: 4,in
